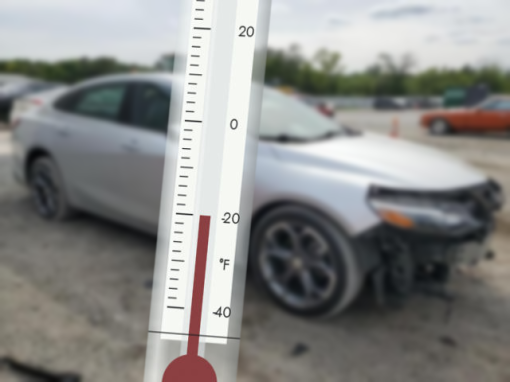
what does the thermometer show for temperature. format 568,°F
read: -20,°F
